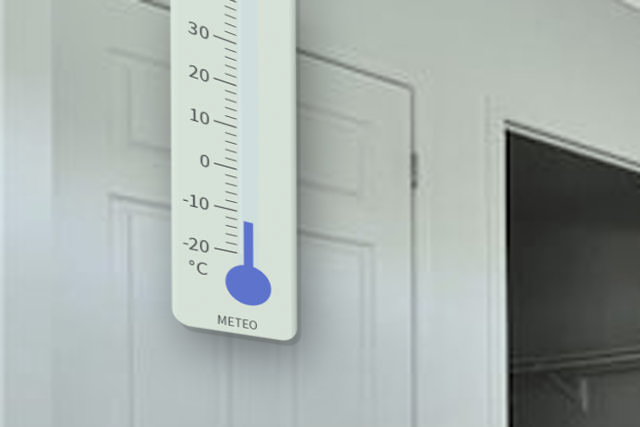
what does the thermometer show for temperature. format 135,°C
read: -12,°C
